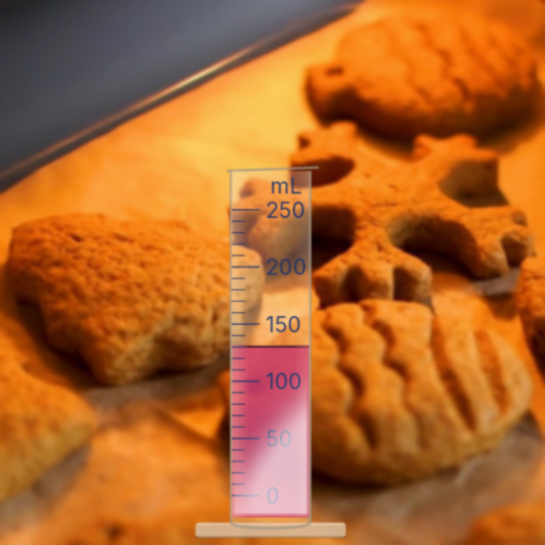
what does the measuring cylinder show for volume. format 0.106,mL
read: 130,mL
